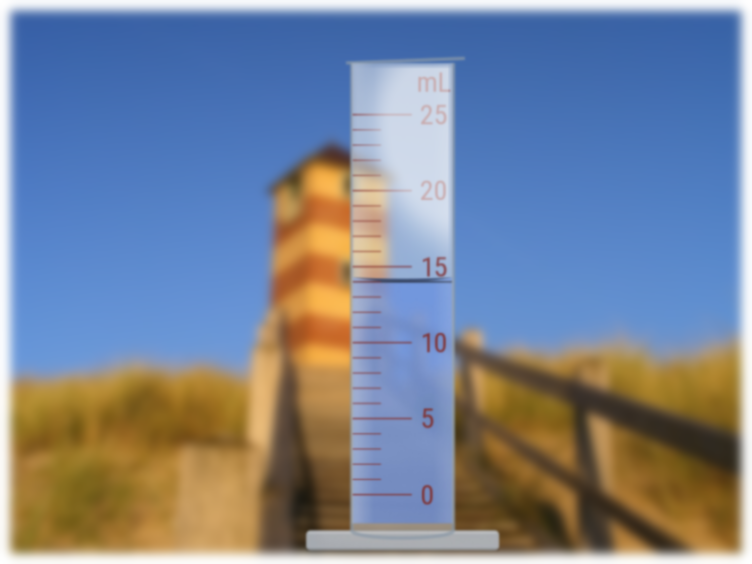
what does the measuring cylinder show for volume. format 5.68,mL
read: 14,mL
